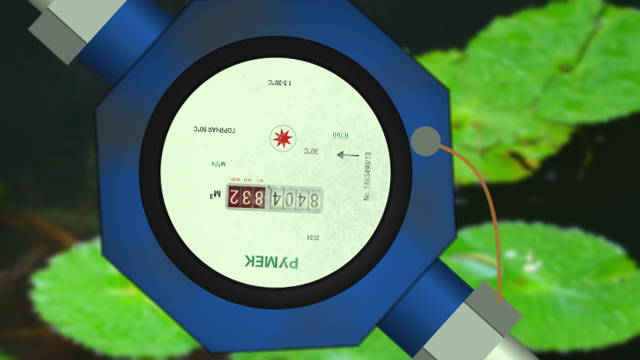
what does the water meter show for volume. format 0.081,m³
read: 8404.832,m³
